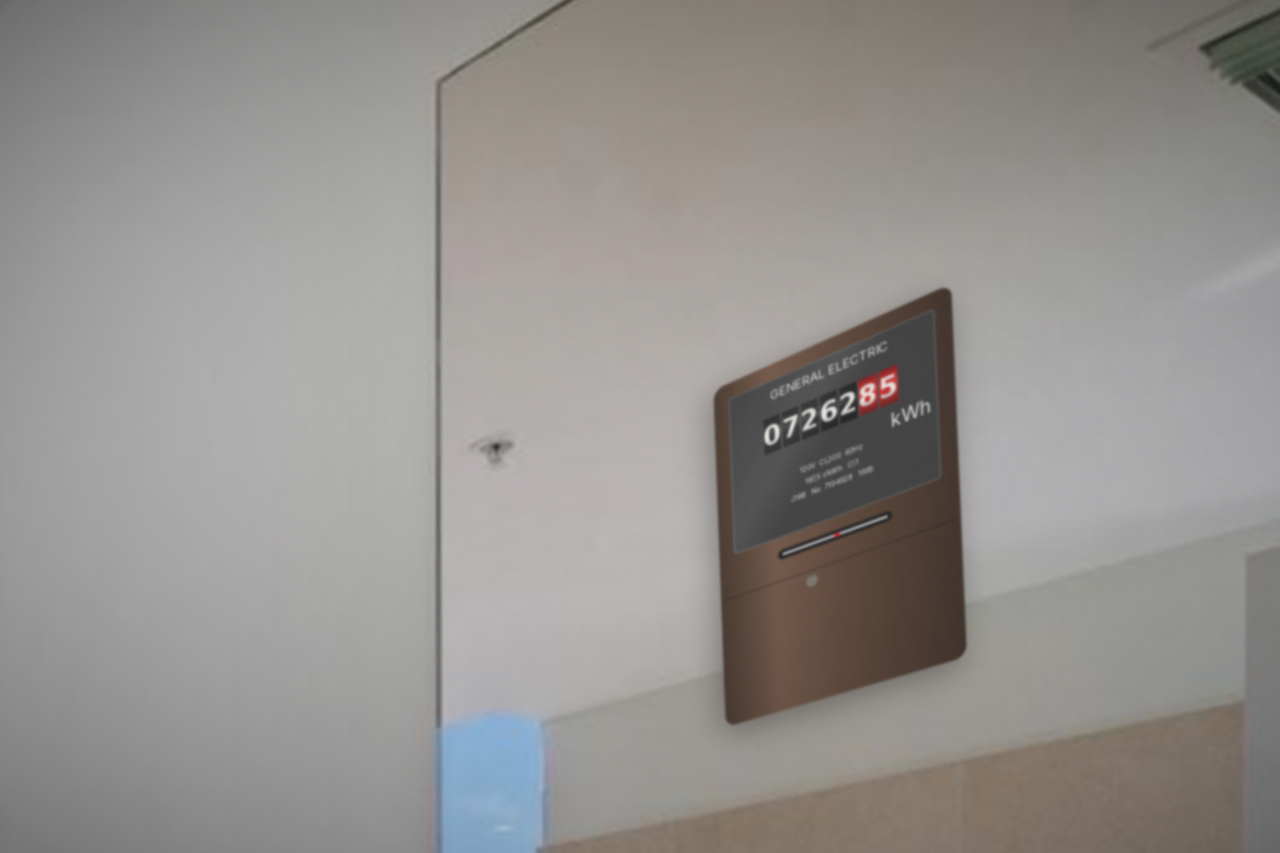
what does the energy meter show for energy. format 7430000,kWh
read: 7262.85,kWh
